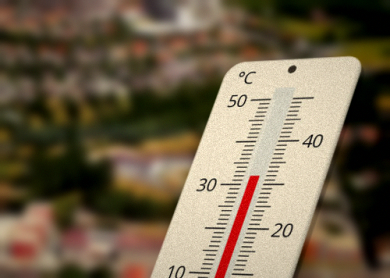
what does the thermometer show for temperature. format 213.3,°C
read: 32,°C
